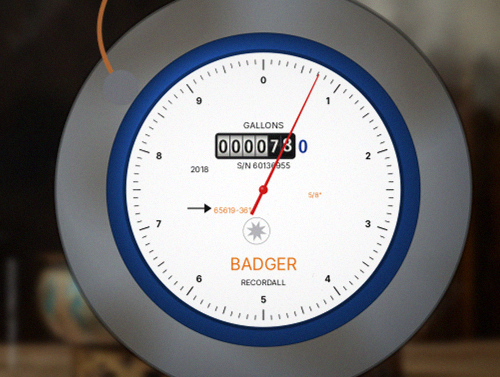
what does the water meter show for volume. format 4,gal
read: 780.7,gal
